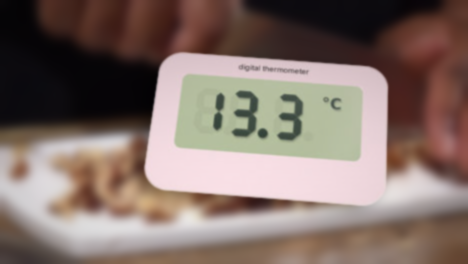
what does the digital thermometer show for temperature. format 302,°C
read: 13.3,°C
